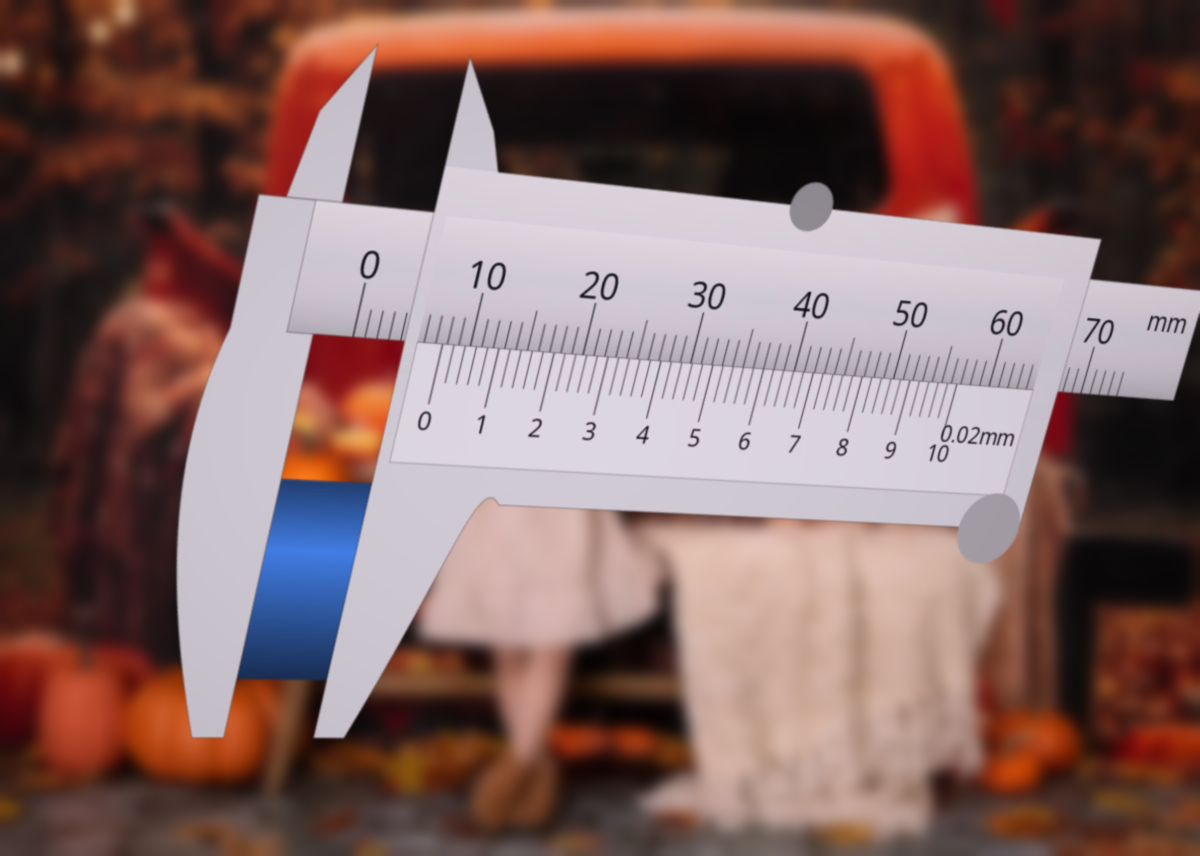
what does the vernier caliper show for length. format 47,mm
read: 7.6,mm
